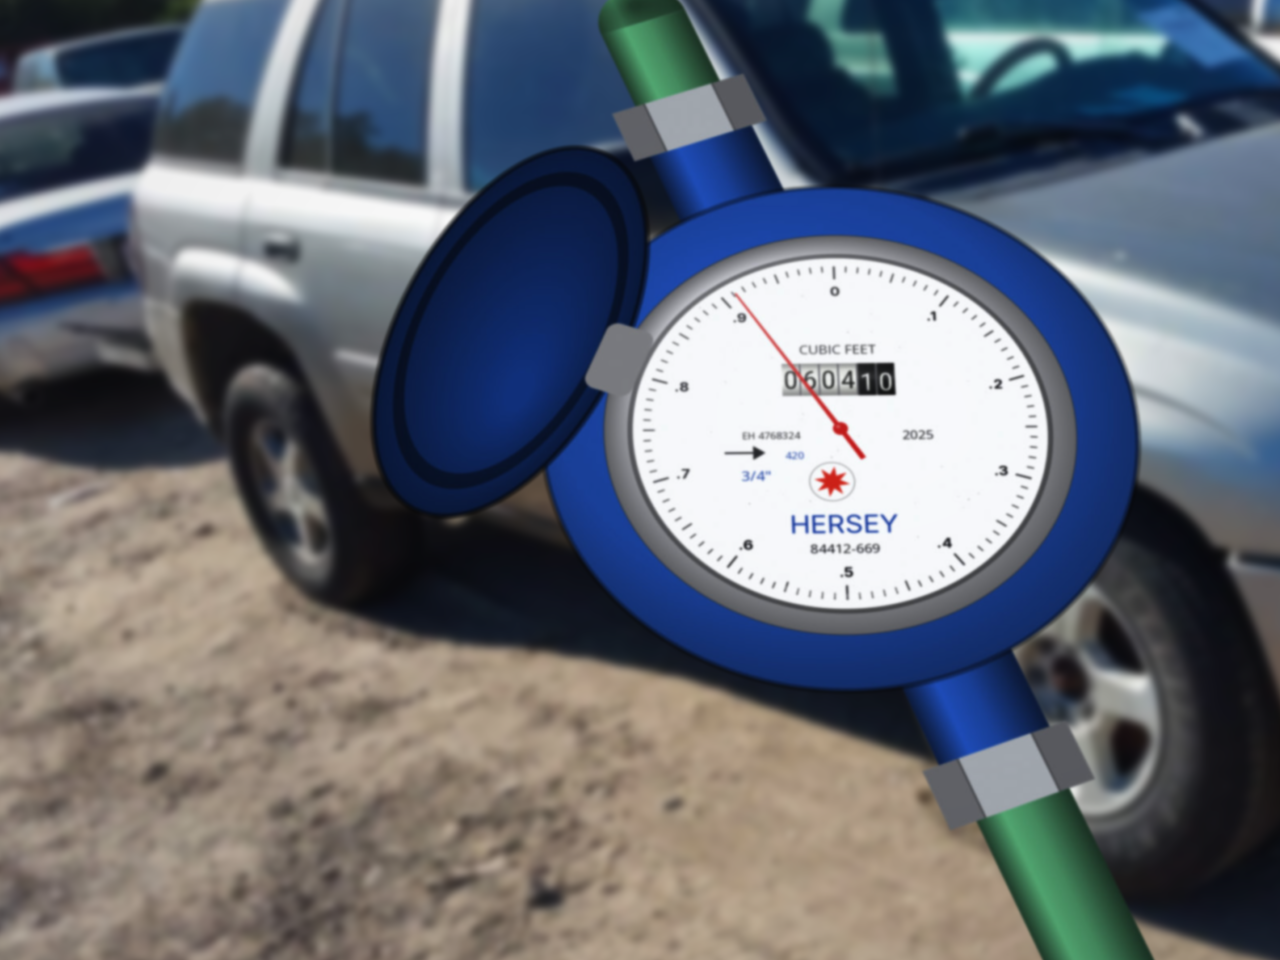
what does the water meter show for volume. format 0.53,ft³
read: 60409.91,ft³
